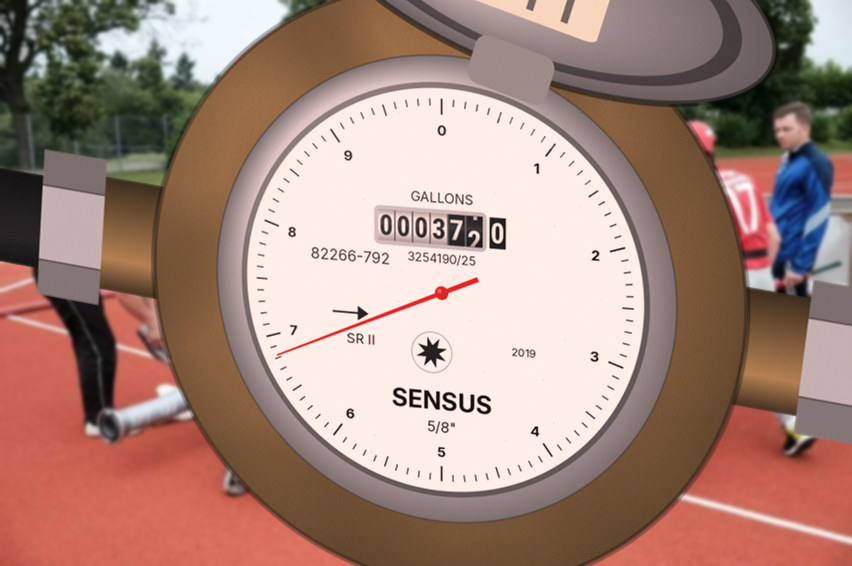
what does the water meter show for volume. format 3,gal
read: 3716.8,gal
